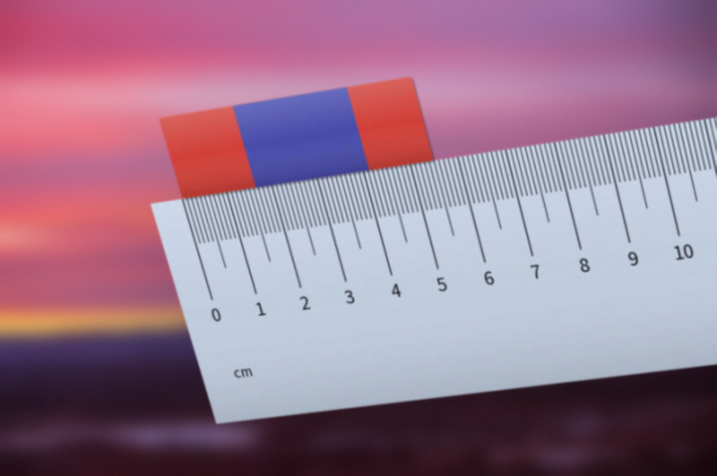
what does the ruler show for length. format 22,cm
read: 5.5,cm
